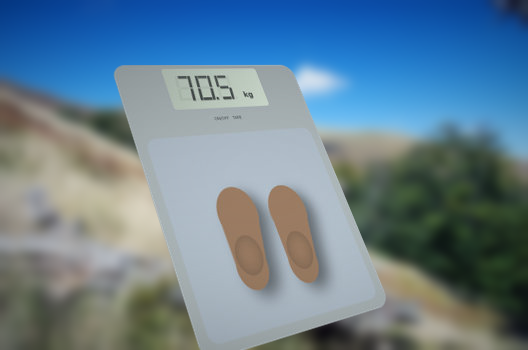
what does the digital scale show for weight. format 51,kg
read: 70.5,kg
